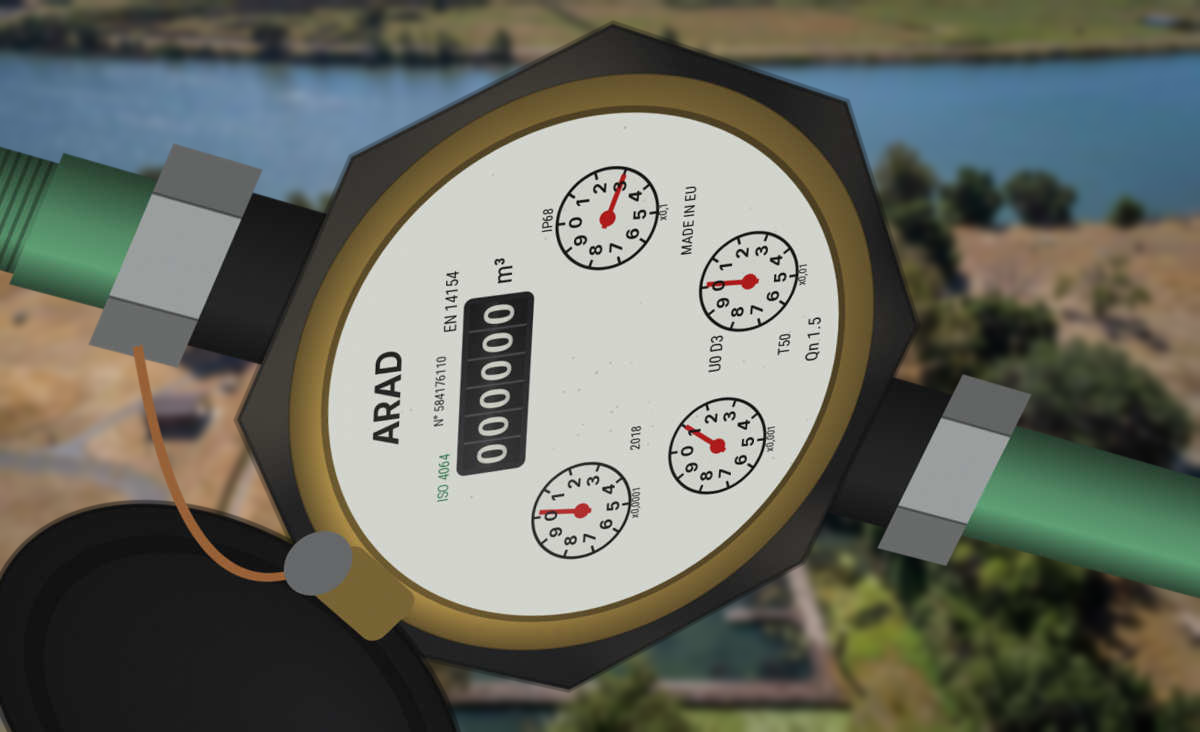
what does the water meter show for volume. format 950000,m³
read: 0.3010,m³
